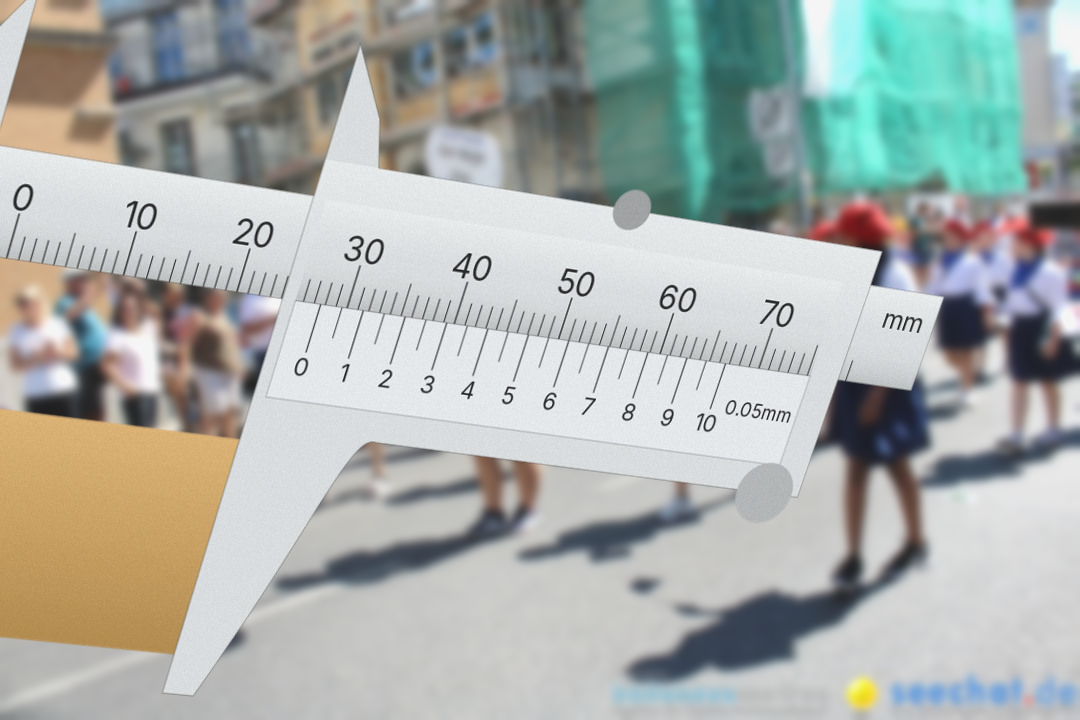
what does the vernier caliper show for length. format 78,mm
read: 27.6,mm
